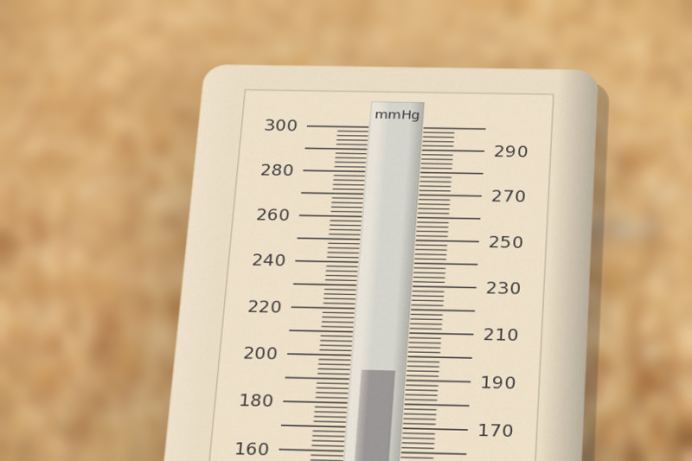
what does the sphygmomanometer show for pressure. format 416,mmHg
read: 194,mmHg
